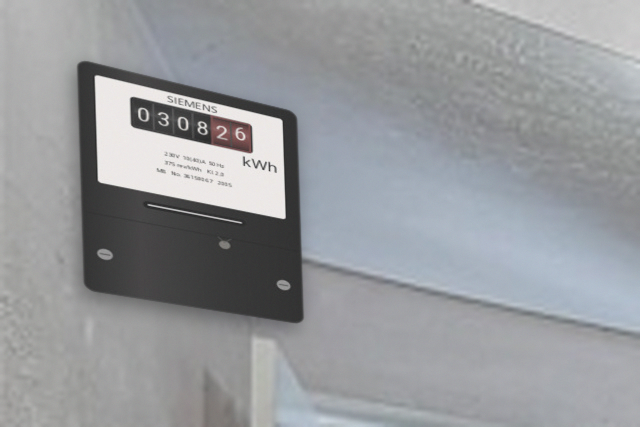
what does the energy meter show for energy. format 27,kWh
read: 308.26,kWh
